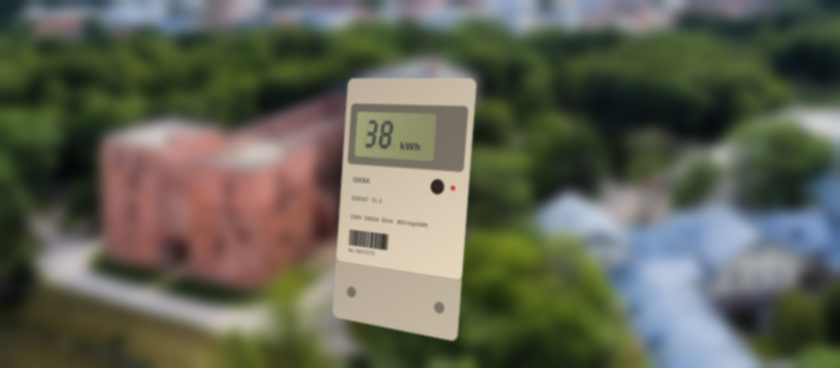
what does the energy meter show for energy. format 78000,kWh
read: 38,kWh
